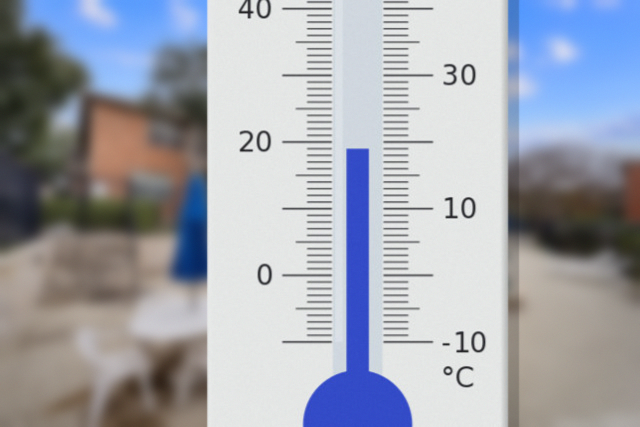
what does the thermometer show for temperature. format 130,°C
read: 19,°C
